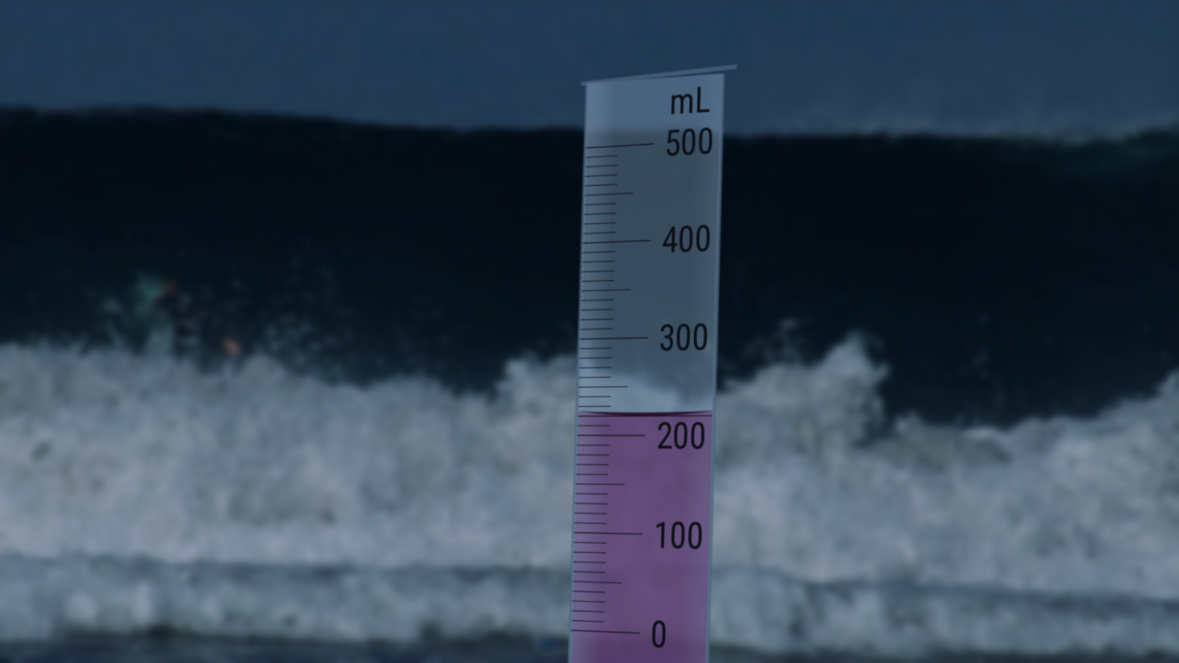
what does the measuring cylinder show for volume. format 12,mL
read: 220,mL
